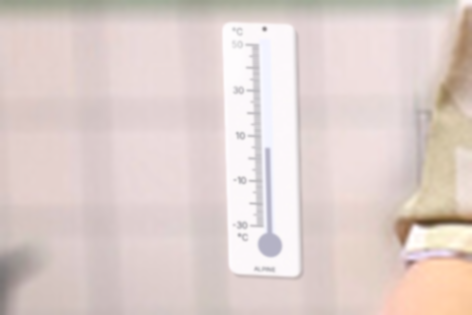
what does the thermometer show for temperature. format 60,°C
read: 5,°C
